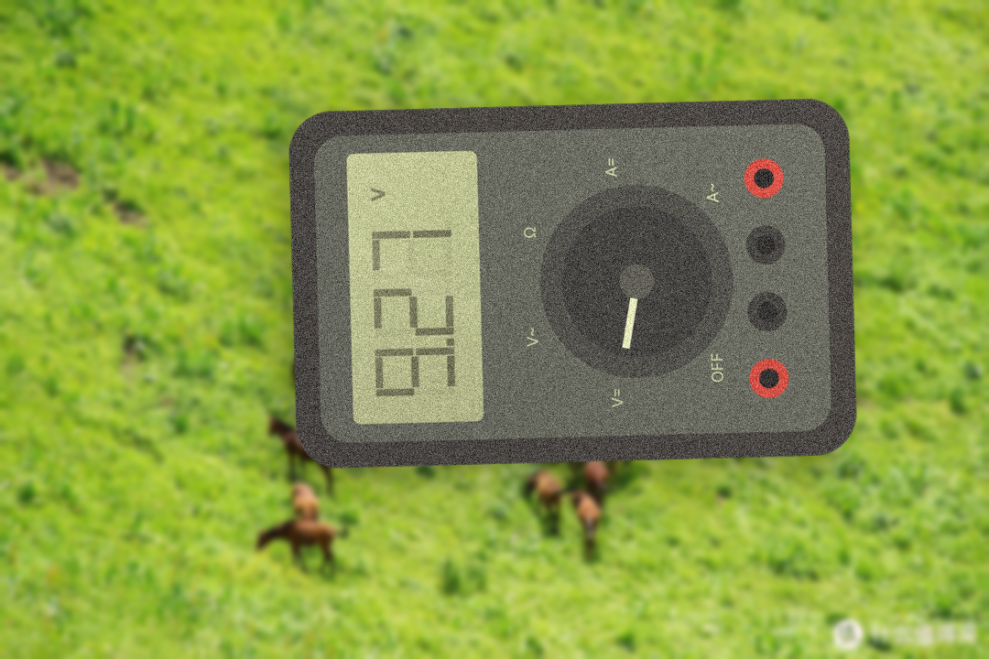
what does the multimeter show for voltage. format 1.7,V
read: 9.27,V
